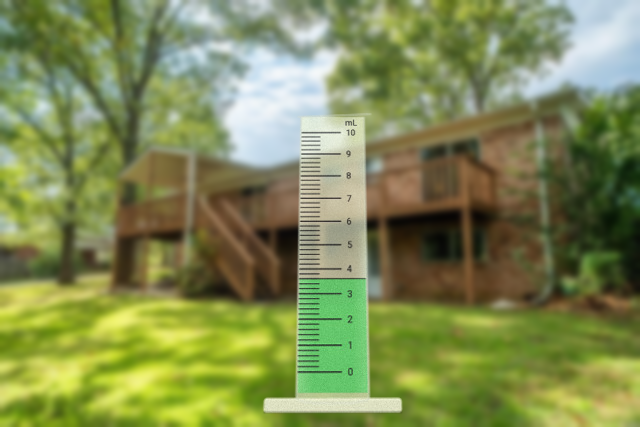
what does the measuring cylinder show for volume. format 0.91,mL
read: 3.6,mL
